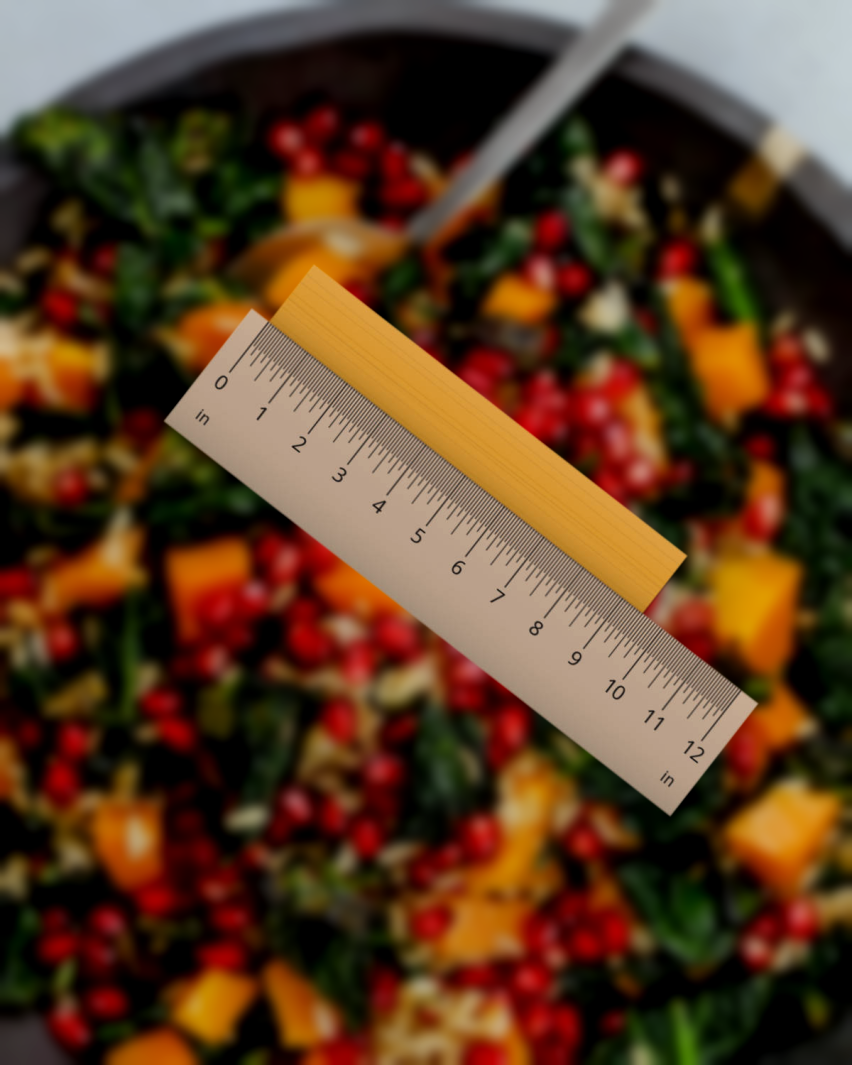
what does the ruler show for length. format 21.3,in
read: 9.5,in
